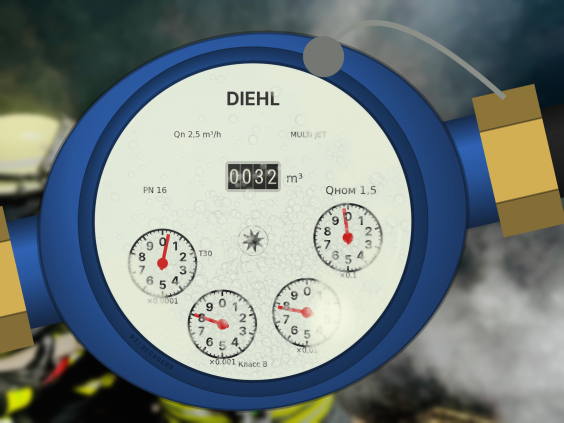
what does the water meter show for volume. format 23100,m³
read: 31.9780,m³
